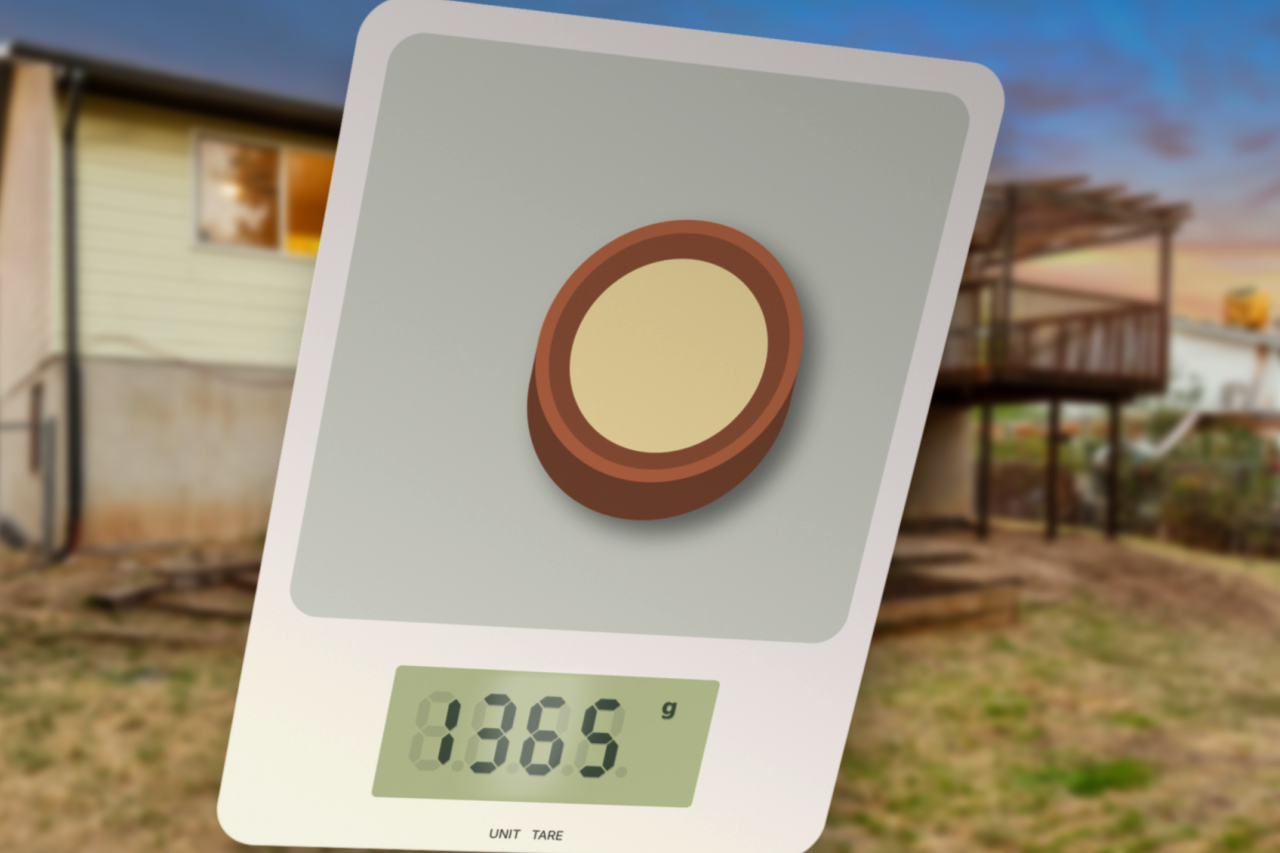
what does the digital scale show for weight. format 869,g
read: 1365,g
